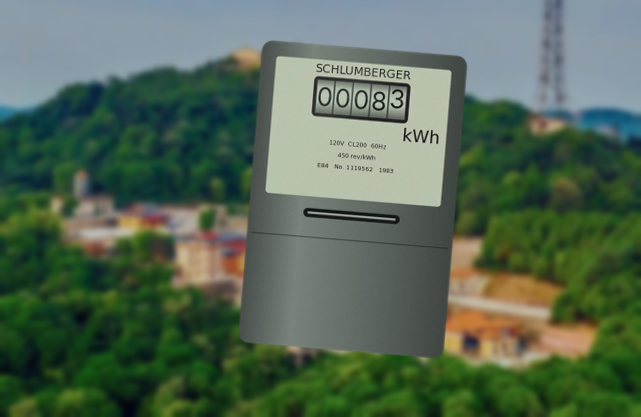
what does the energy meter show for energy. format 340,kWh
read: 83,kWh
